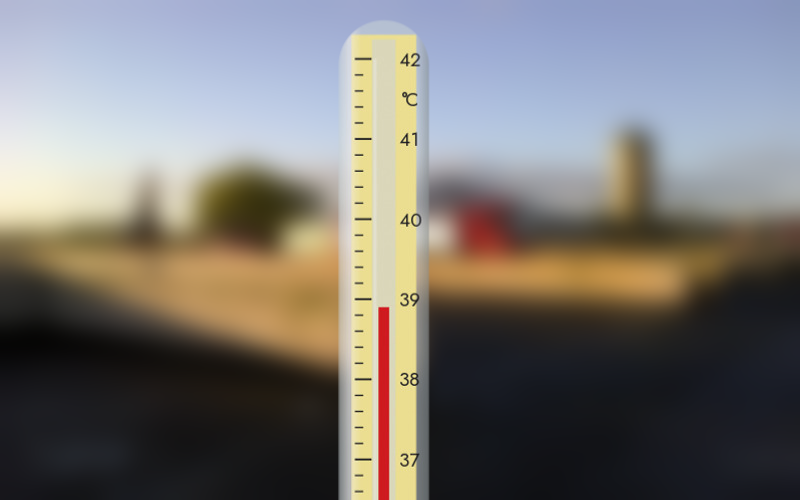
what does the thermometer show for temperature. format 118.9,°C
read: 38.9,°C
